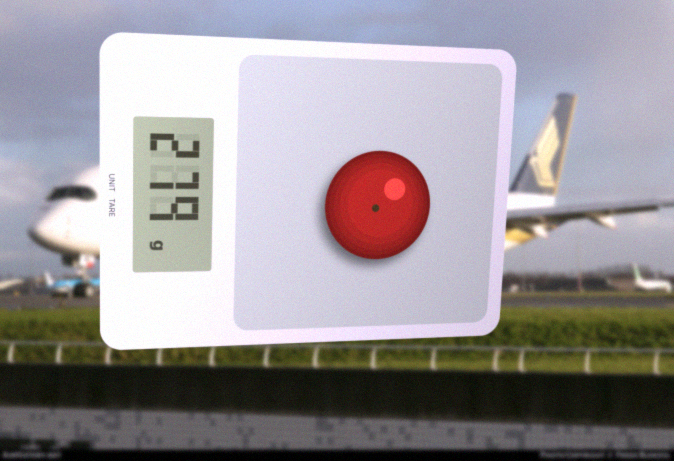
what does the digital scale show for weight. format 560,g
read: 279,g
